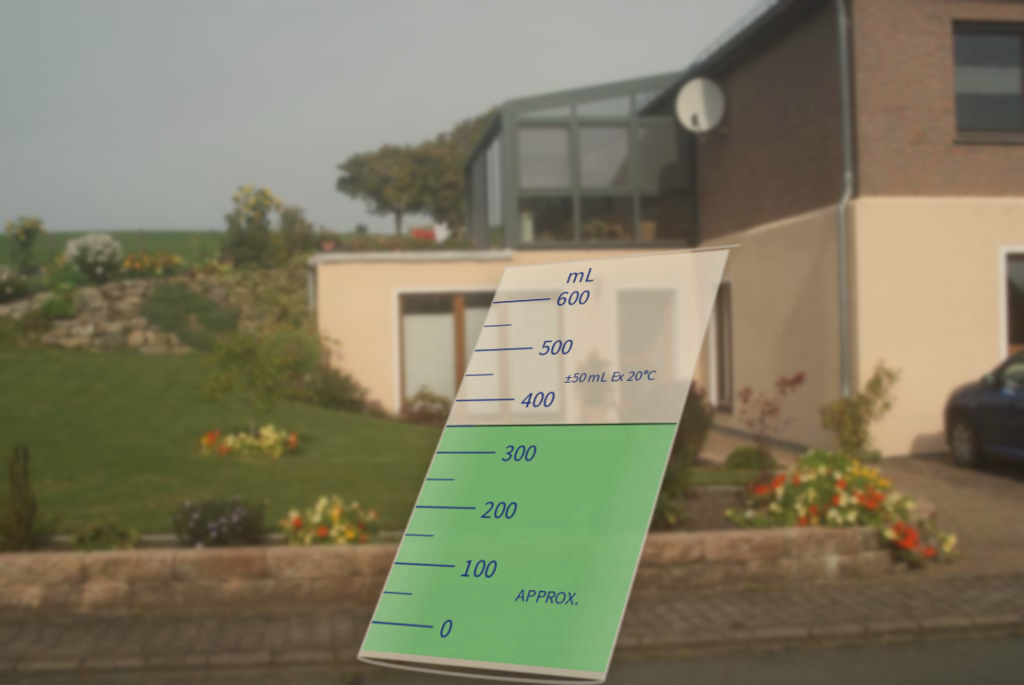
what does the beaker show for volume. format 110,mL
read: 350,mL
